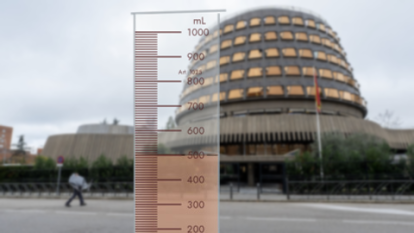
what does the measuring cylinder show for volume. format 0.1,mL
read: 500,mL
